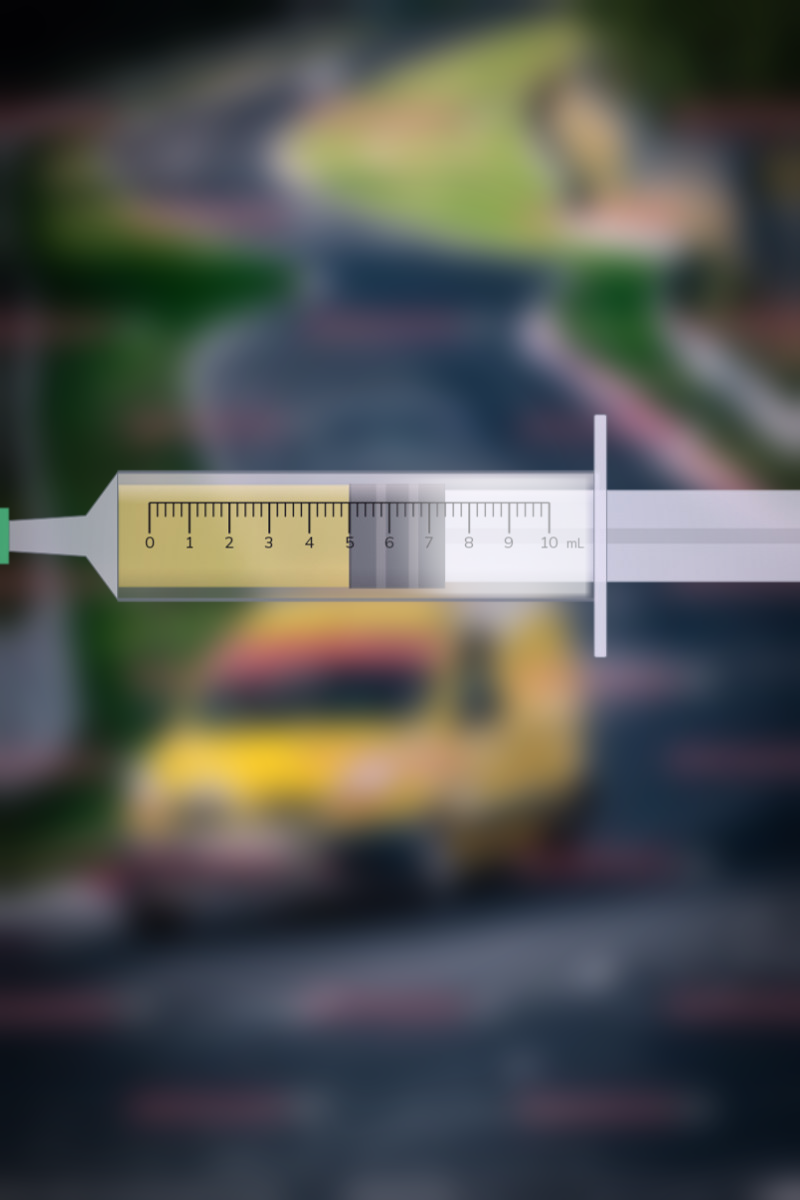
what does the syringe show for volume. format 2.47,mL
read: 5,mL
